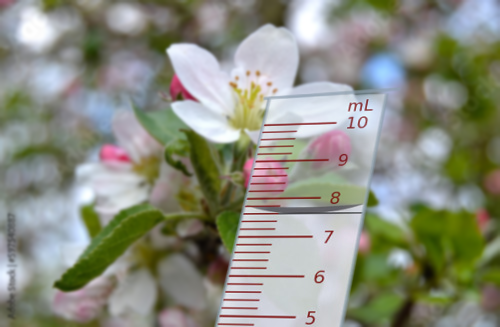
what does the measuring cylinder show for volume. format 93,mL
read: 7.6,mL
